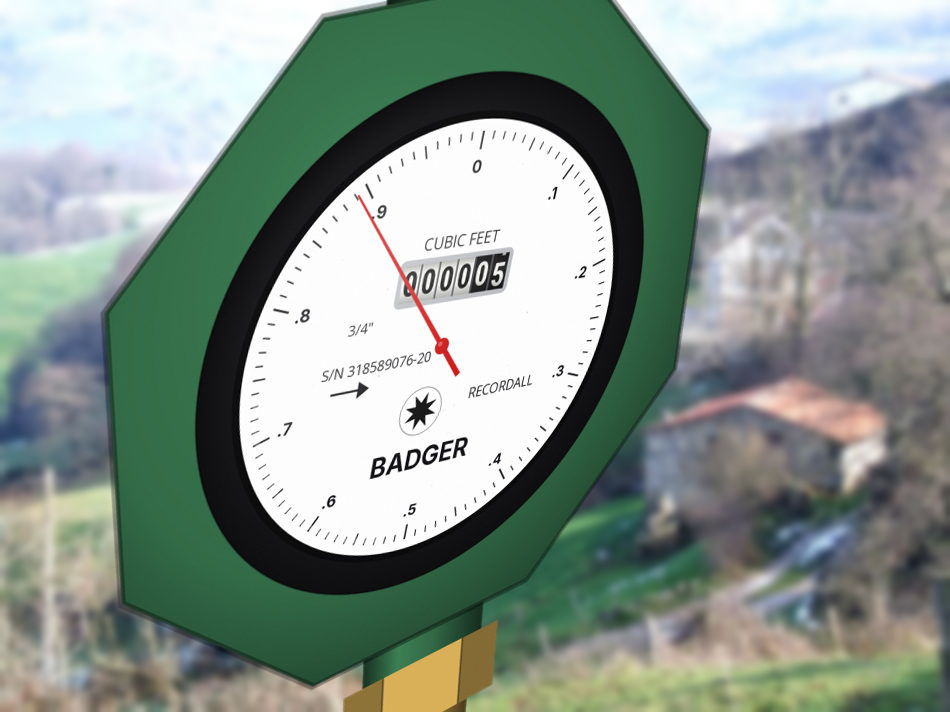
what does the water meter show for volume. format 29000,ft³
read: 4.89,ft³
